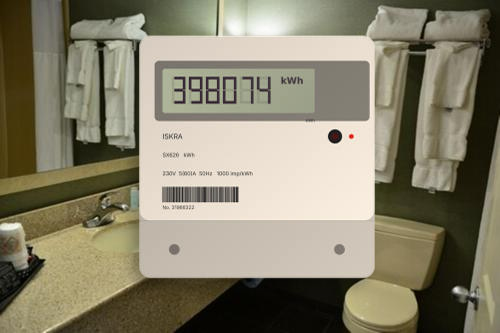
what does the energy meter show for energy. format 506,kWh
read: 398074,kWh
